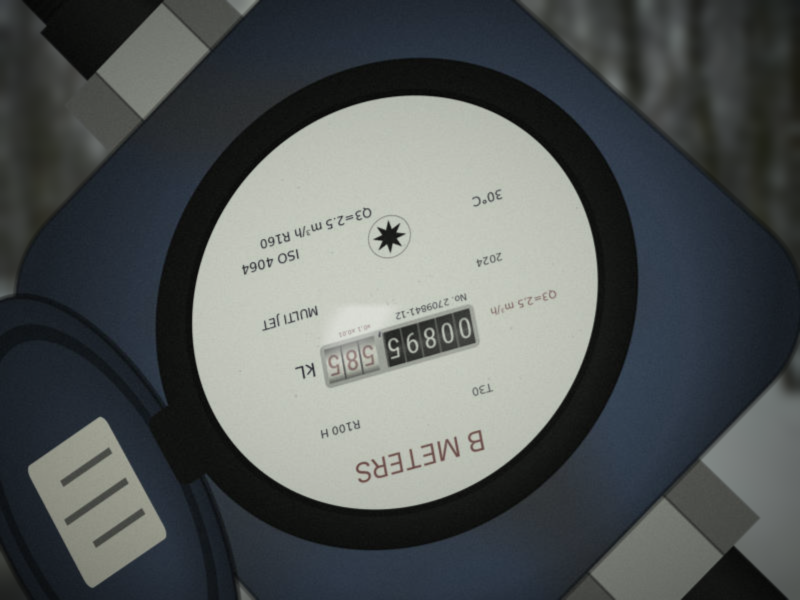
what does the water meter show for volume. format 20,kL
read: 895.585,kL
